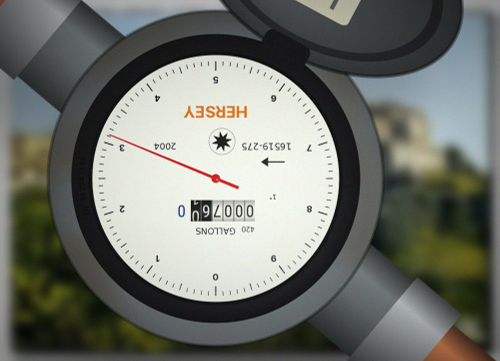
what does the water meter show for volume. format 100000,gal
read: 7603.1,gal
